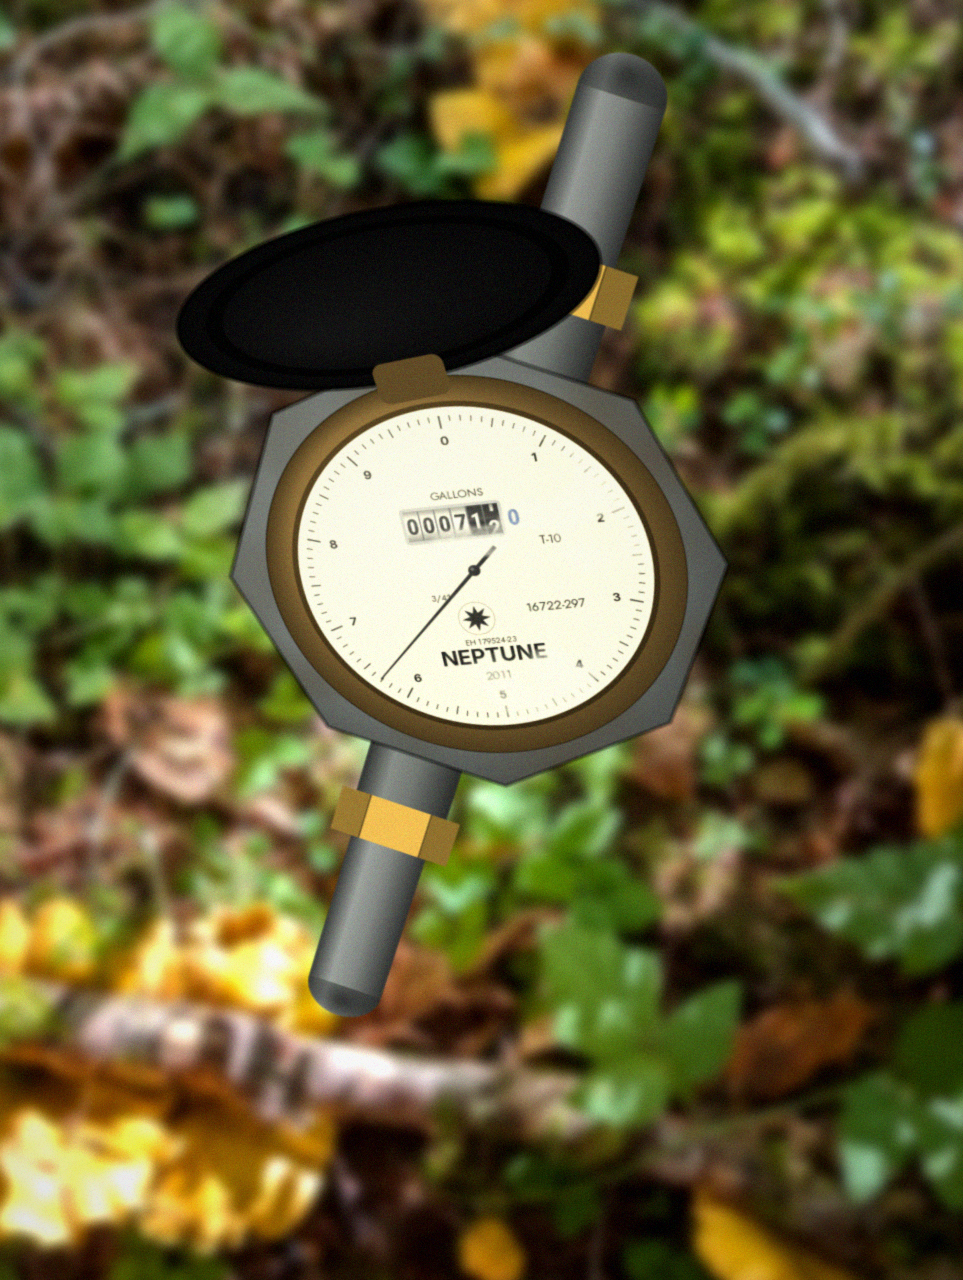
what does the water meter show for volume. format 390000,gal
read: 7116.3,gal
